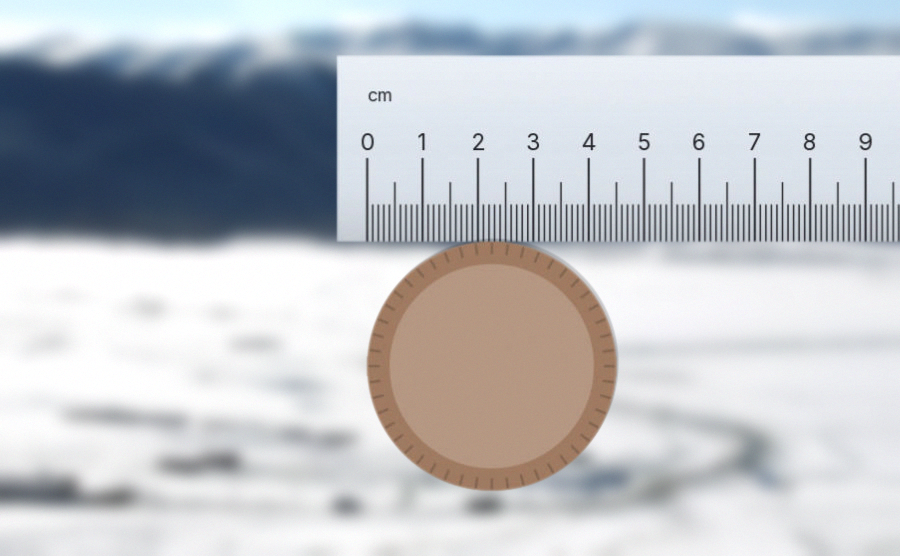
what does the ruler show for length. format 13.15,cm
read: 4.5,cm
